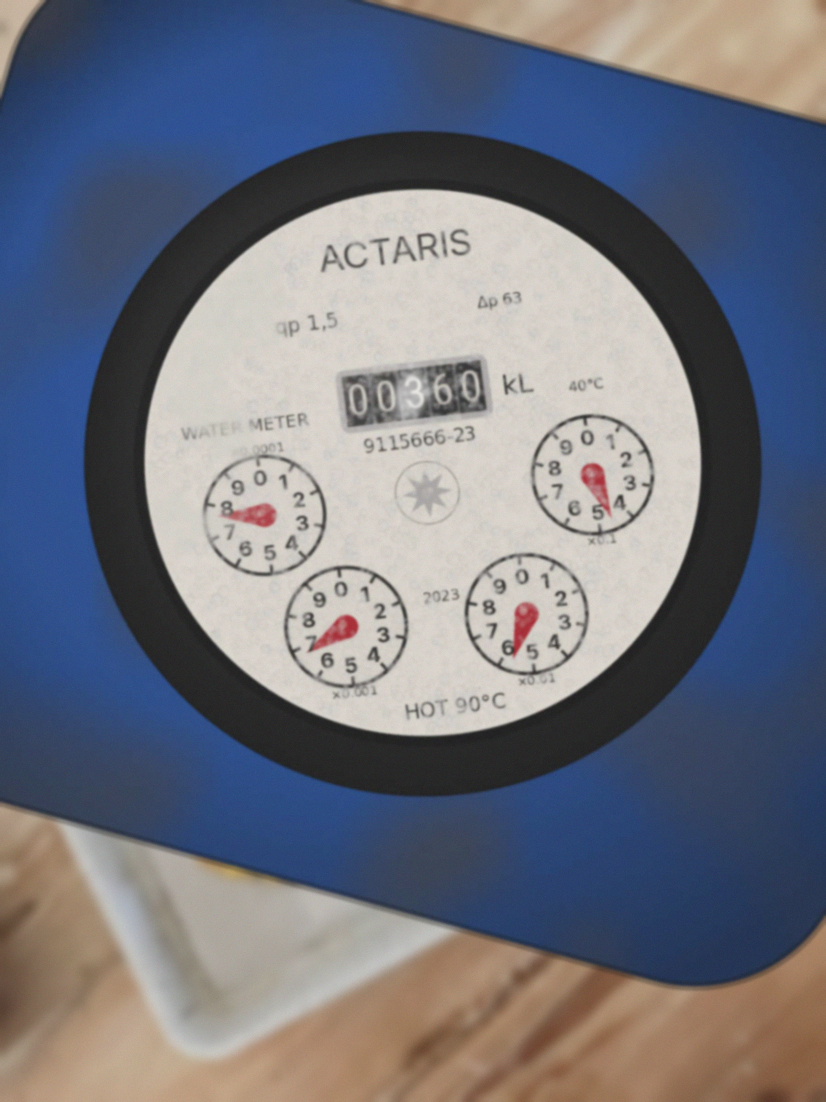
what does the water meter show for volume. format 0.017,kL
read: 360.4567,kL
